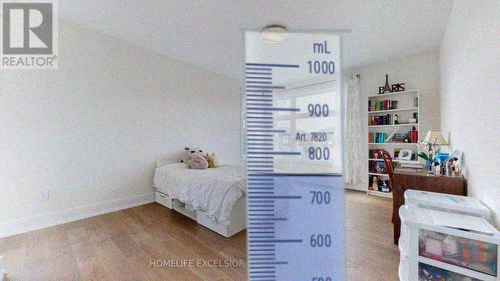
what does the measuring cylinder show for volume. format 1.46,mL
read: 750,mL
